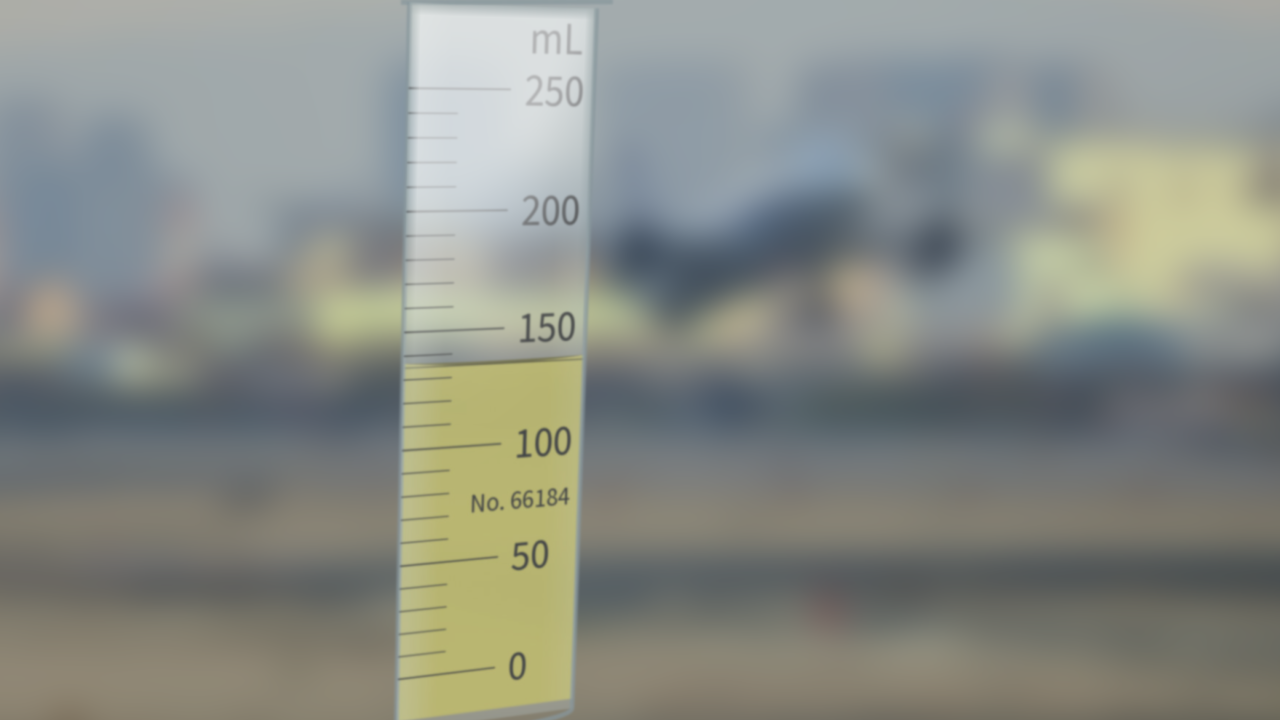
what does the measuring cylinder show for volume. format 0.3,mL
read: 135,mL
